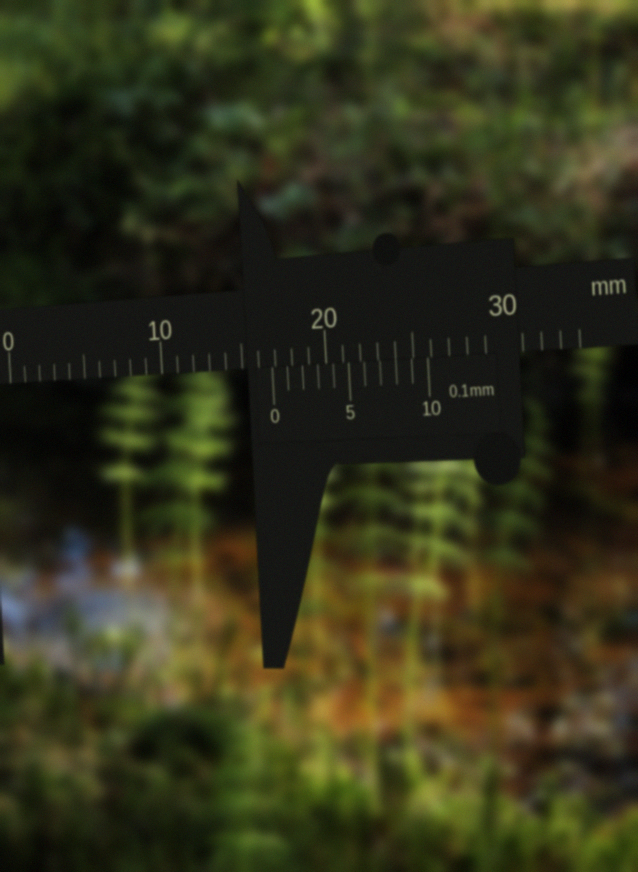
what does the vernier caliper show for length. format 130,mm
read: 16.8,mm
